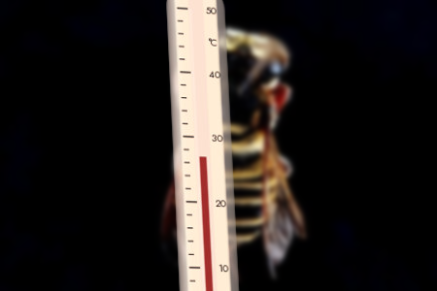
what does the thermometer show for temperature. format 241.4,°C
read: 27,°C
